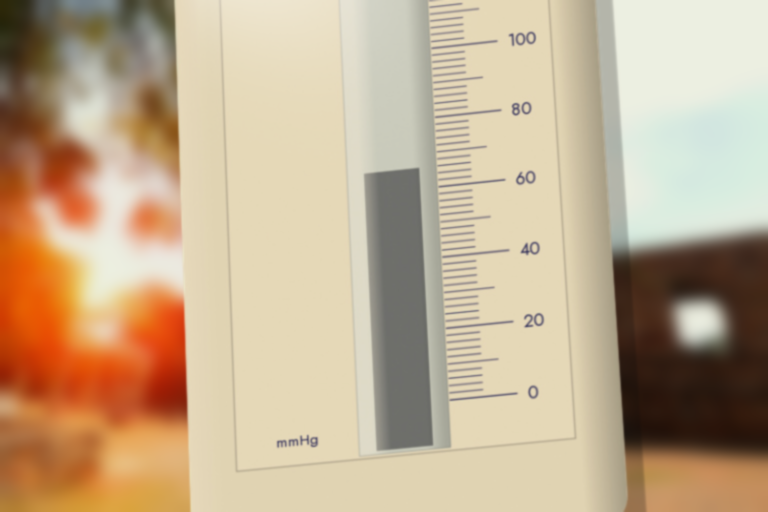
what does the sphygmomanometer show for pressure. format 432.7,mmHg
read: 66,mmHg
